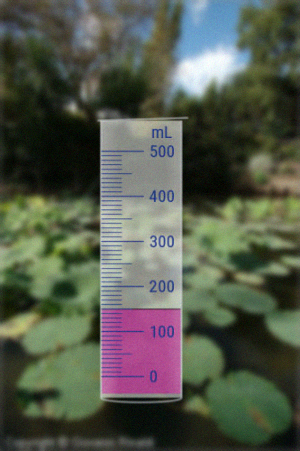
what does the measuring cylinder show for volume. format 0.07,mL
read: 150,mL
